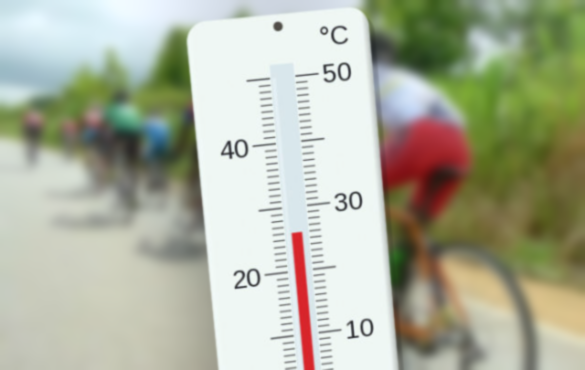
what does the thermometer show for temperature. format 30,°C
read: 26,°C
